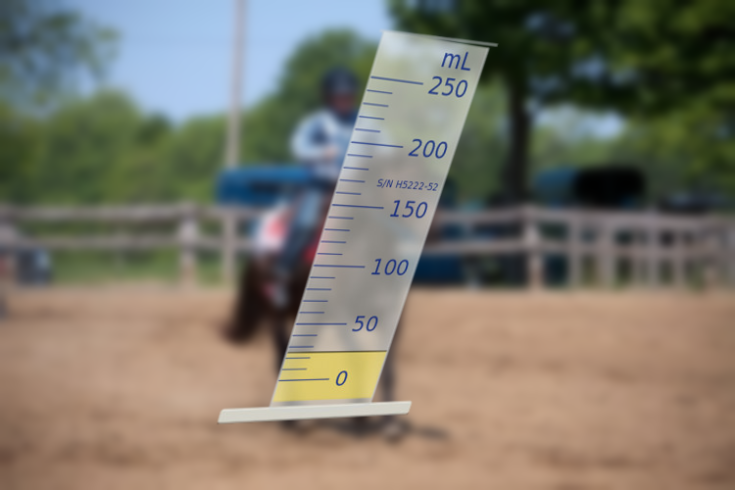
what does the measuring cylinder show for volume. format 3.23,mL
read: 25,mL
